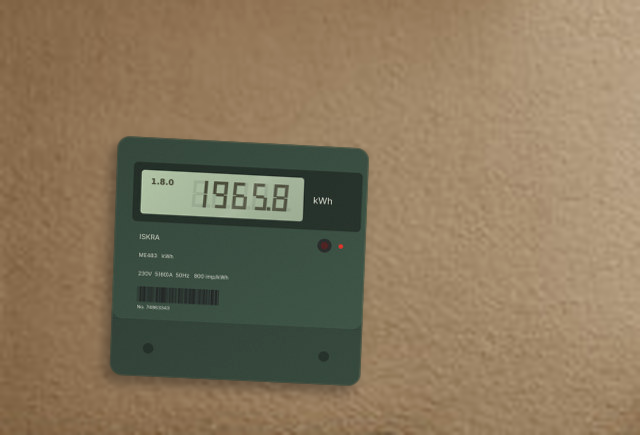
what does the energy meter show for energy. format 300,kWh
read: 1965.8,kWh
